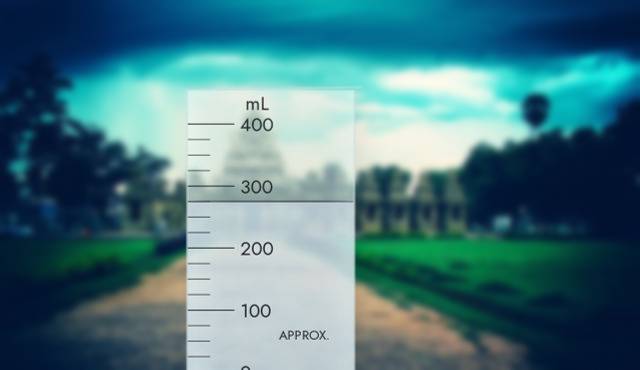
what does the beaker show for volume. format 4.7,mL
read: 275,mL
